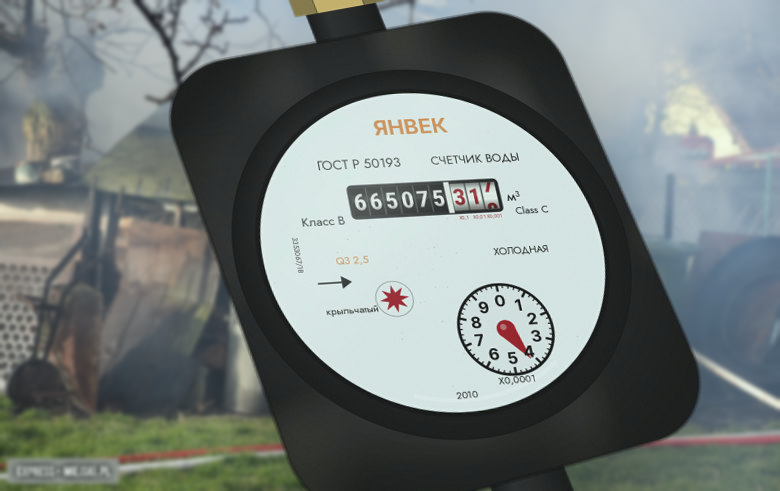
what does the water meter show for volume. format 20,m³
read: 665075.3174,m³
